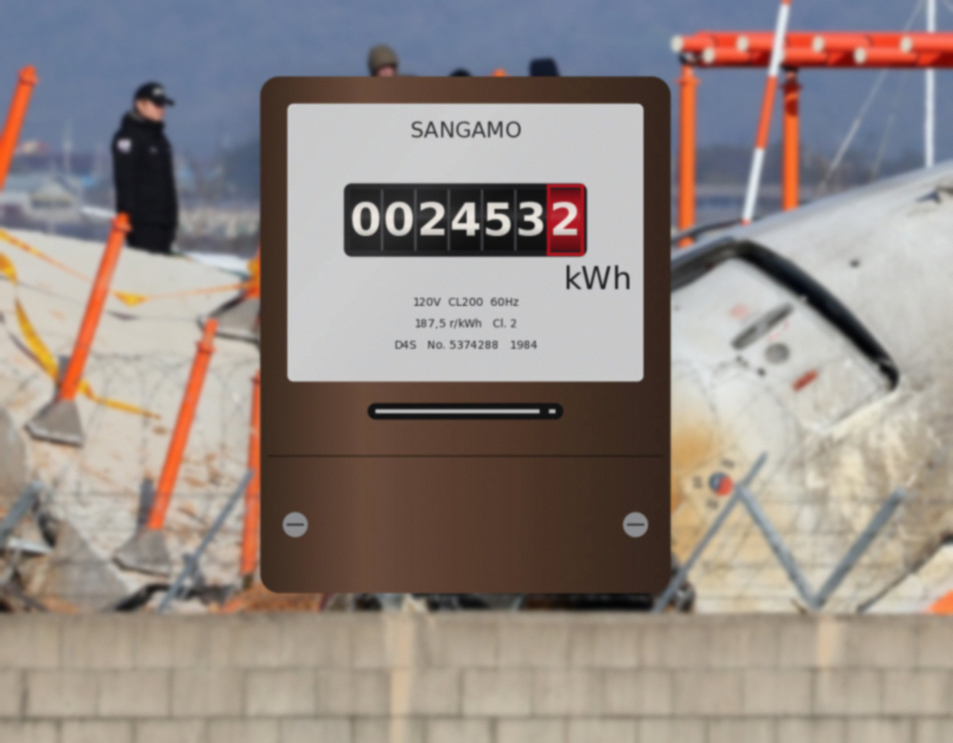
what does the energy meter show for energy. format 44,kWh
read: 2453.2,kWh
